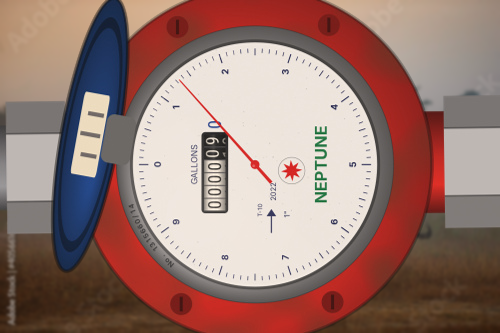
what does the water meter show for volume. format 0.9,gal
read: 91.3,gal
